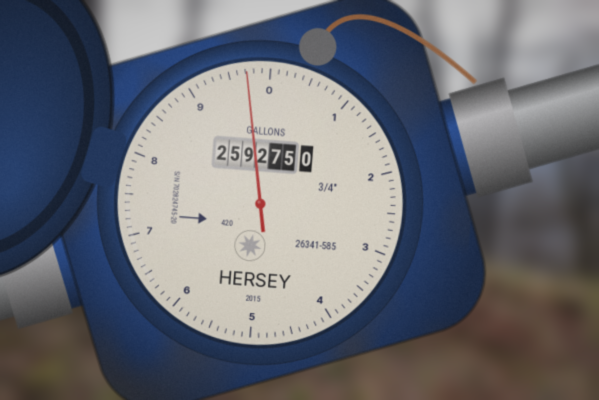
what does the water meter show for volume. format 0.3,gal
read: 2592749.7,gal
